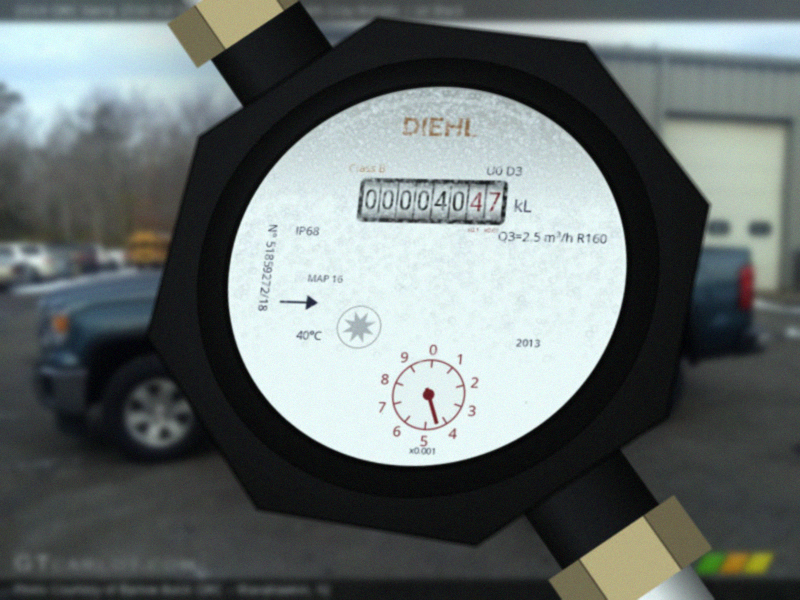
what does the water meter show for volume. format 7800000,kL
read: 40.474,kL
